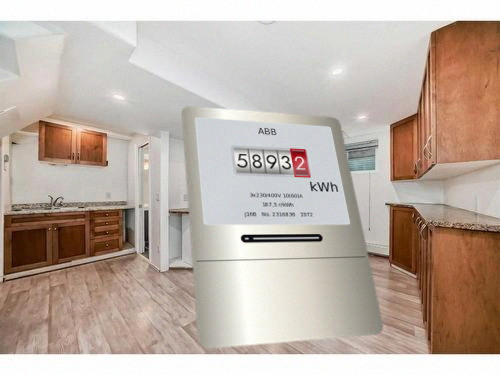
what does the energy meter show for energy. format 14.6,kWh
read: 5893.2,kWh
